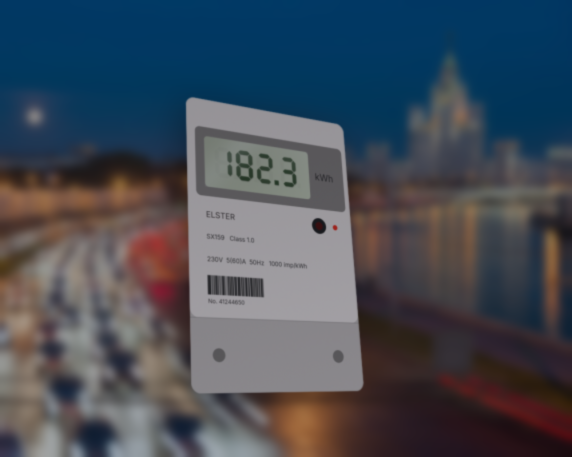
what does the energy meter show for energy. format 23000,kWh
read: 182.3,kWh
